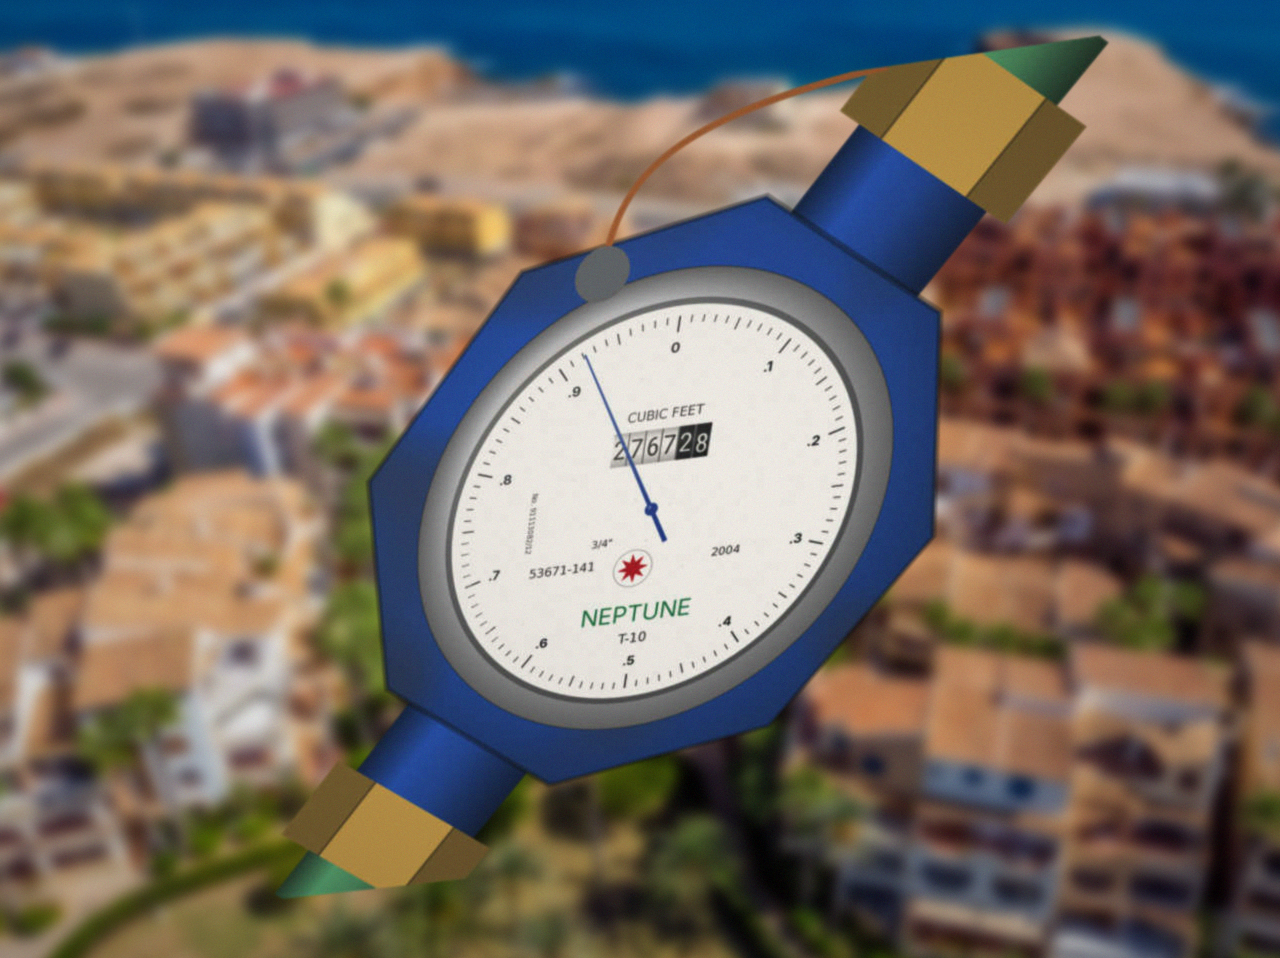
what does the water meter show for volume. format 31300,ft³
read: 276727.92,ft³
